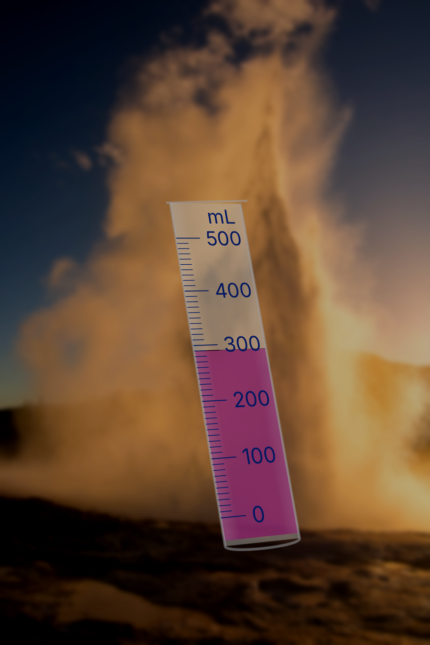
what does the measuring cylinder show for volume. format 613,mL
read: 290,mL
